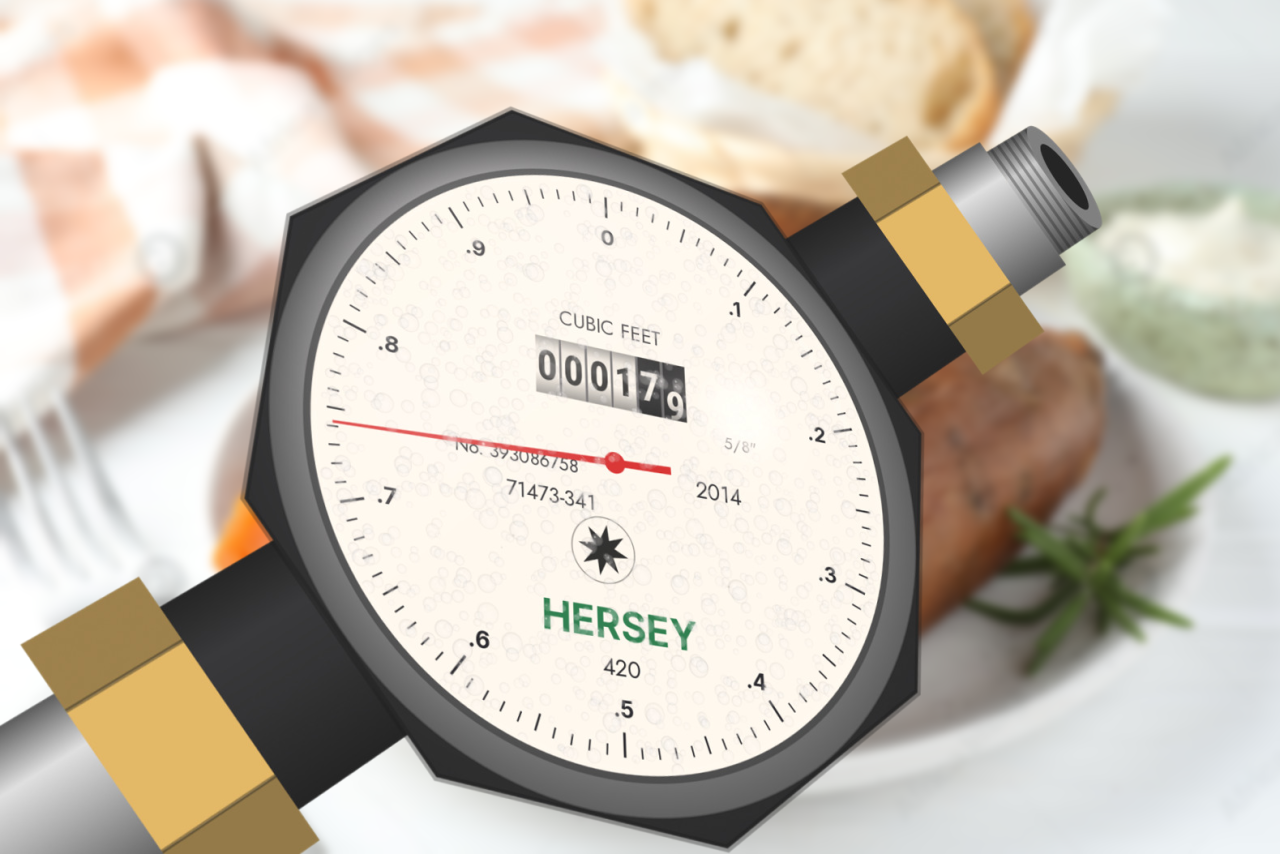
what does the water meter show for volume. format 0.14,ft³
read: 178.74,ft³
